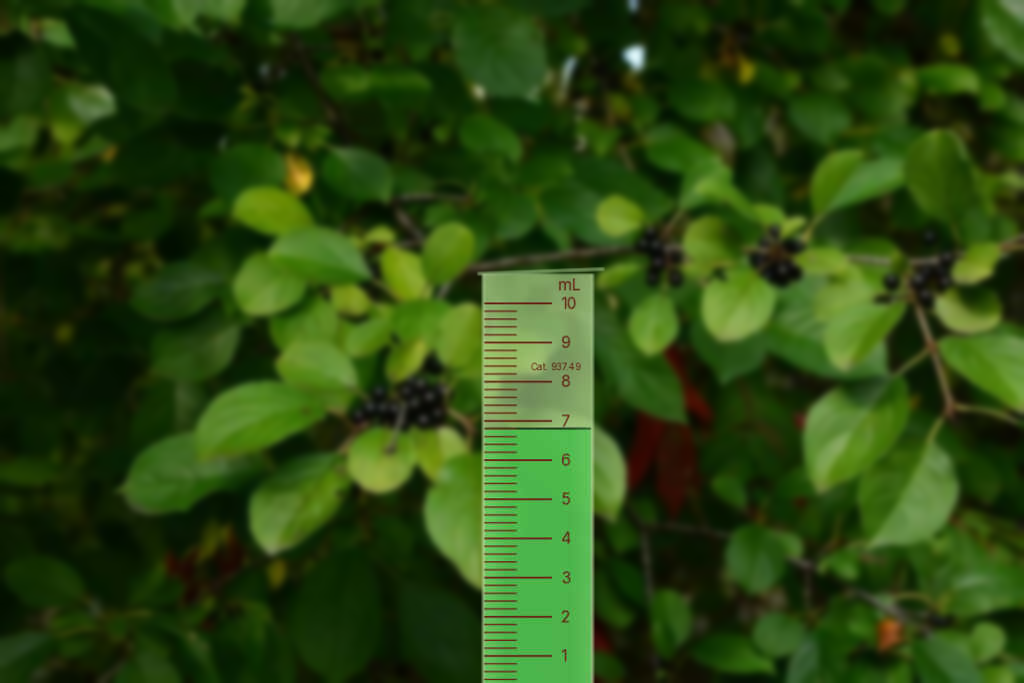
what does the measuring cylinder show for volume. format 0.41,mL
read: 6.8,mL
